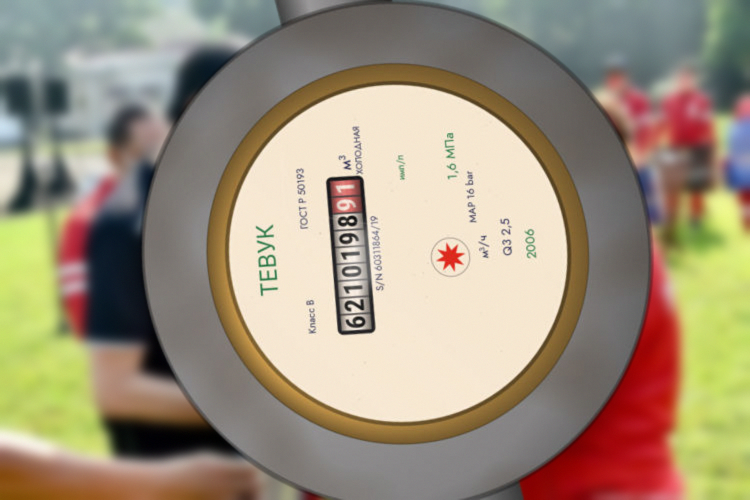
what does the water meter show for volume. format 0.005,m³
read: 6210198.91,m³
